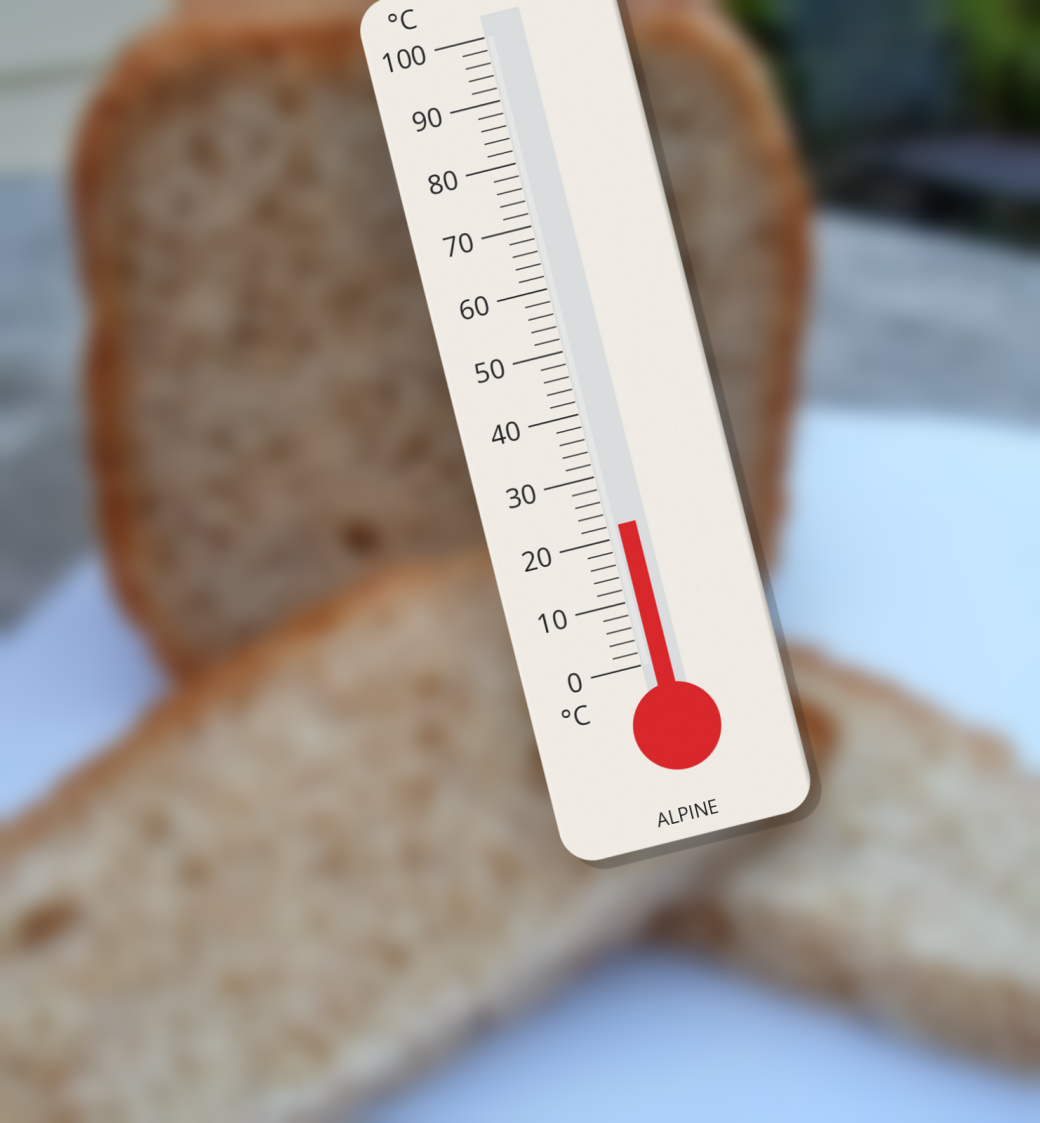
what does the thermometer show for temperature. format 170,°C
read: 22,°C
